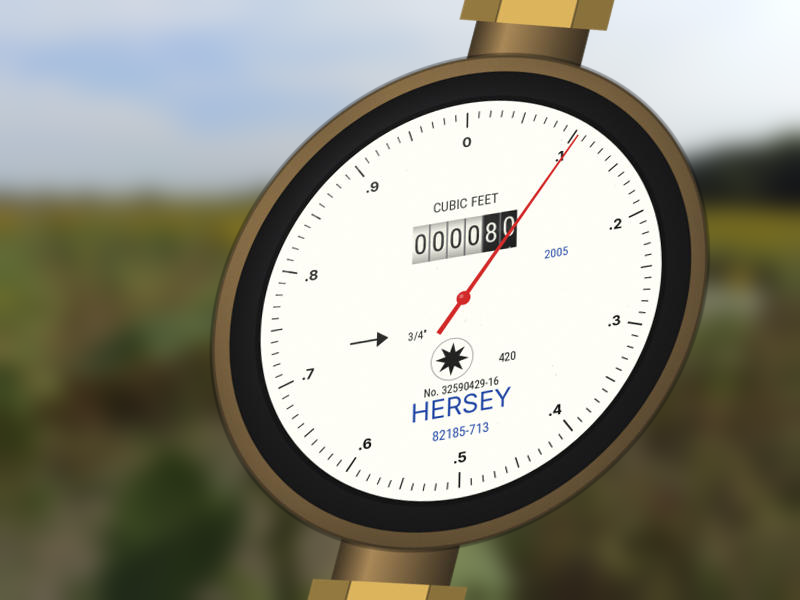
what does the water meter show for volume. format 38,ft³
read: 80.10,ft³
